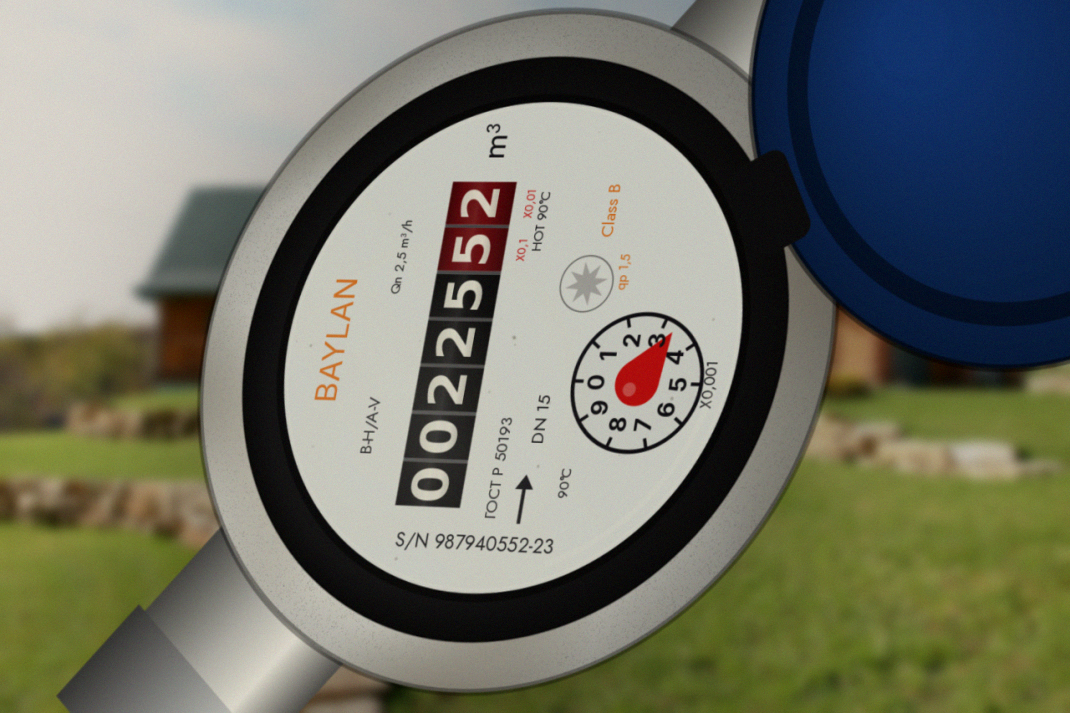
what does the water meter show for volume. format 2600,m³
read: 225.523,m³
